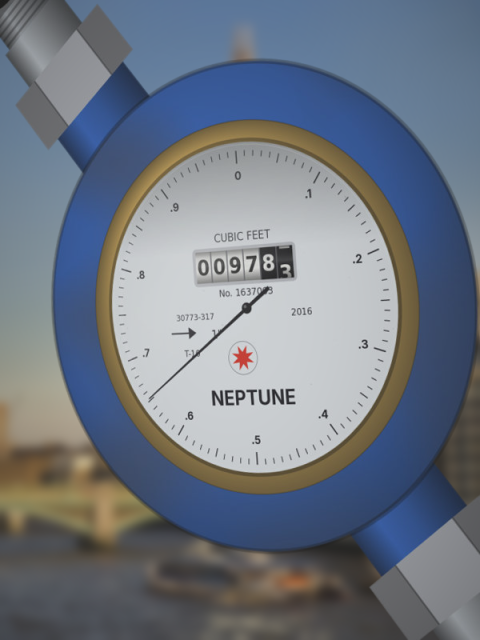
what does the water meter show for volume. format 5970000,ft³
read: 9782.65,ft³
